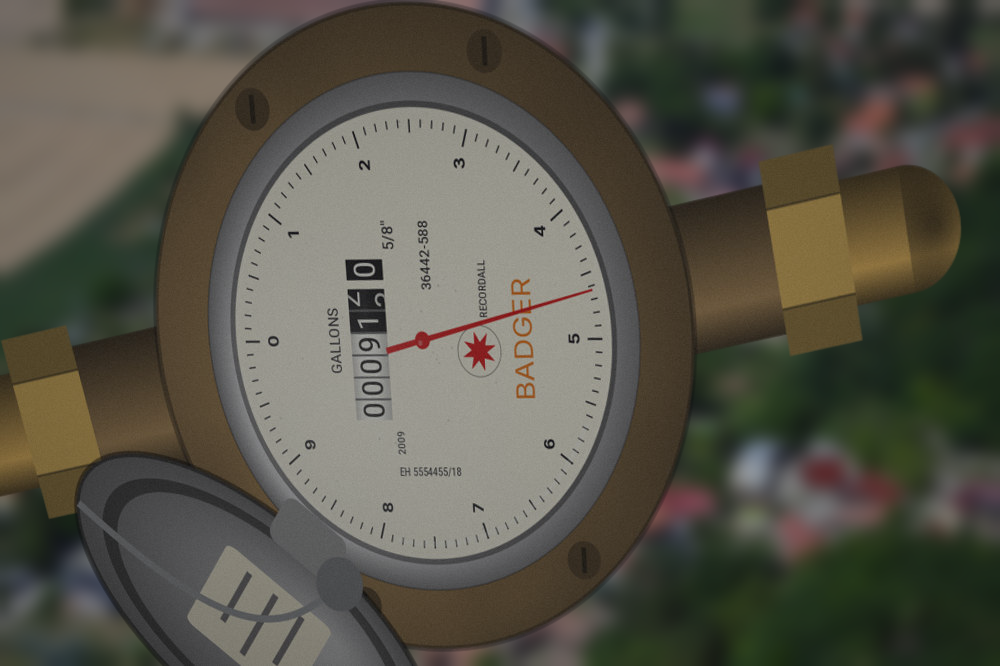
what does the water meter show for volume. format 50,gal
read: 9124.6,gal
